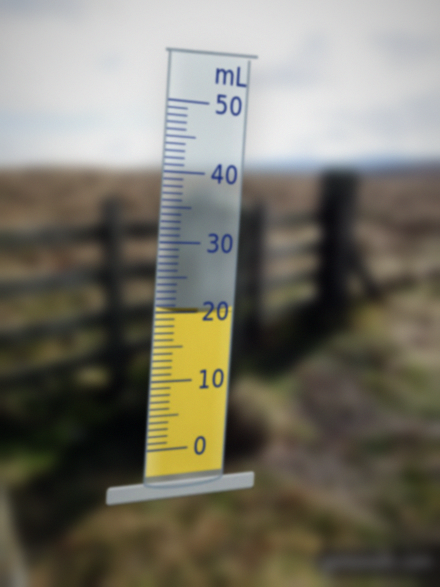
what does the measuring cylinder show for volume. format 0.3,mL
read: 20,mL
